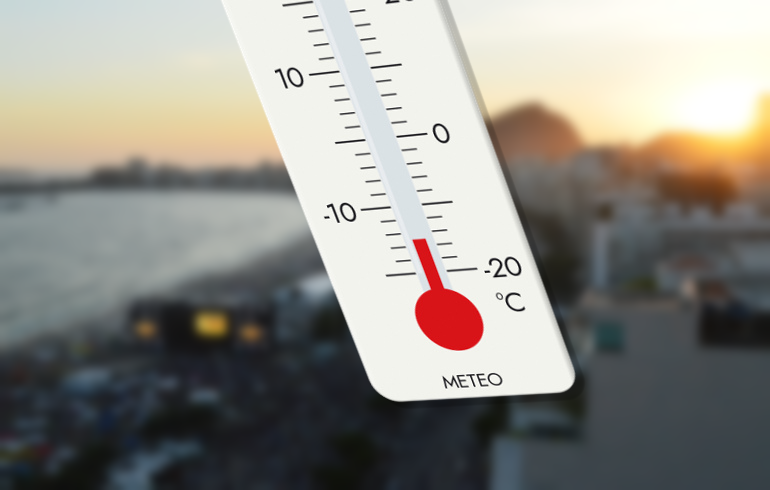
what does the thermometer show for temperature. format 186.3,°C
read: -15,°C
